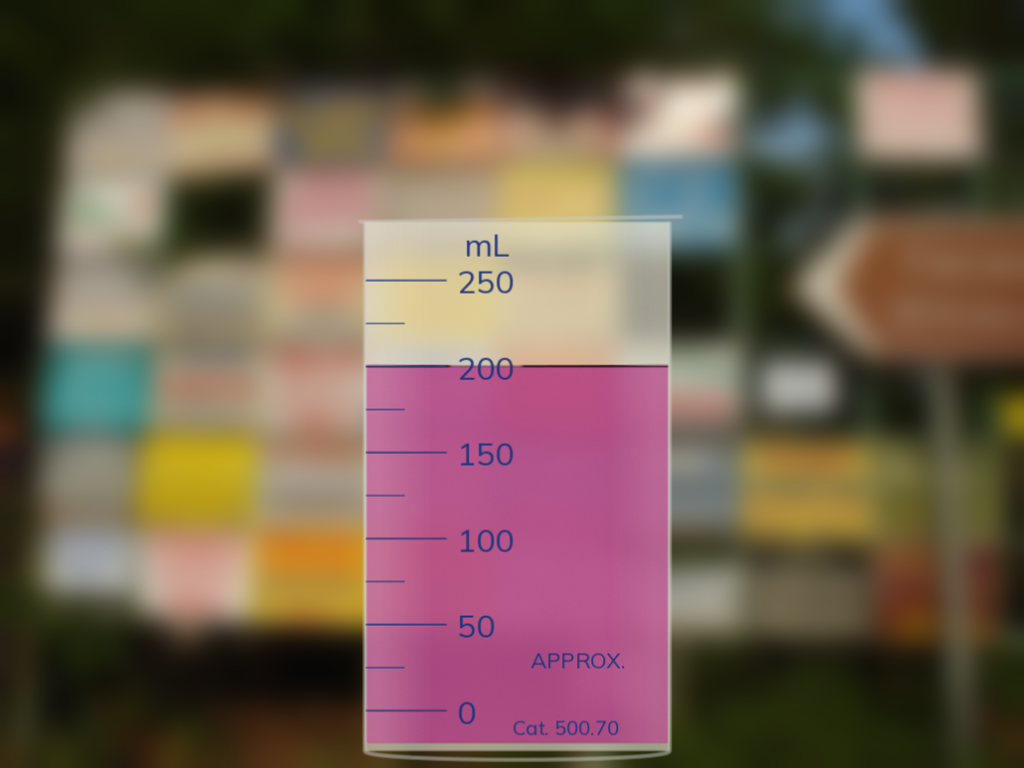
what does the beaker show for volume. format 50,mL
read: 200,mL
